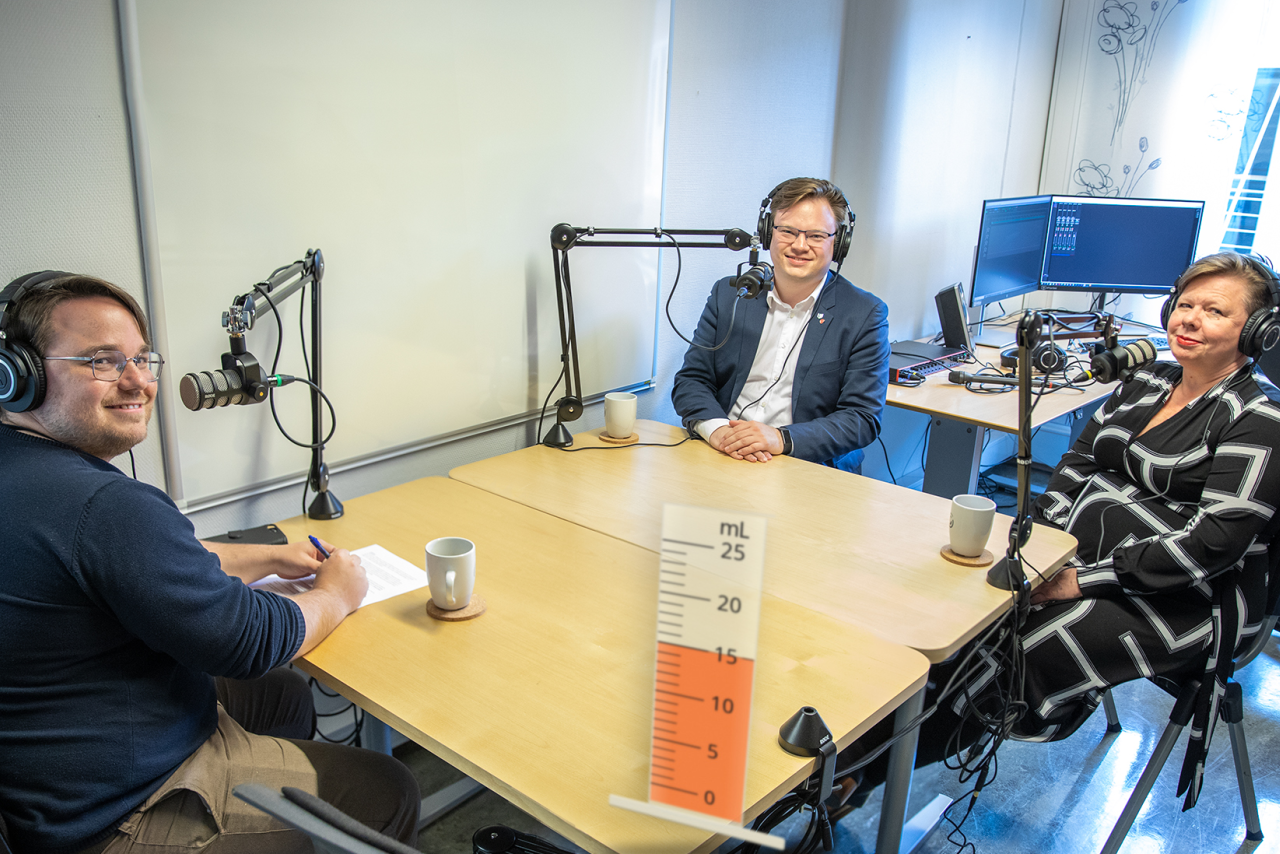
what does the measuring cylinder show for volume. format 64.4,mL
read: 15,mL
